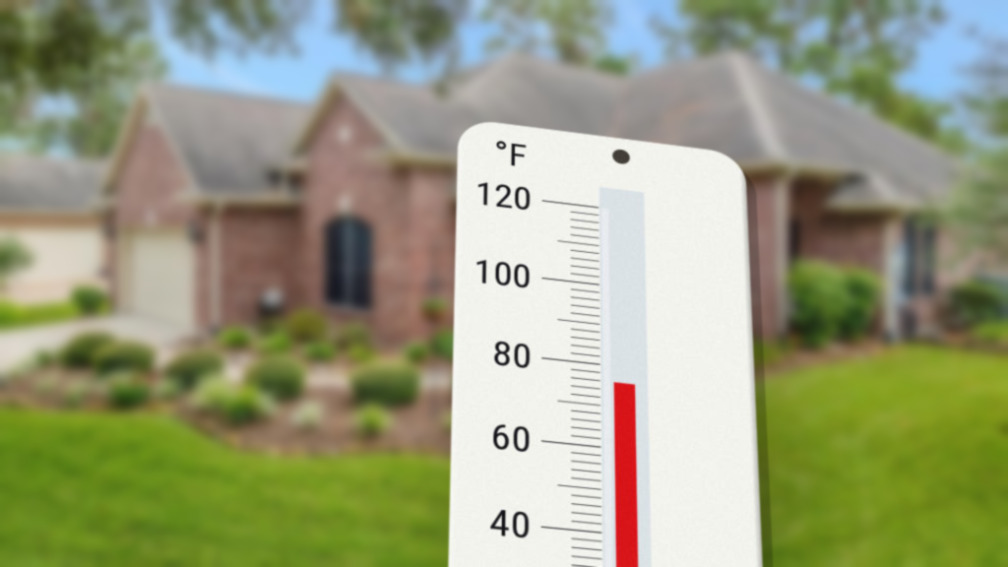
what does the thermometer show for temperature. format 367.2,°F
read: 76,°F
